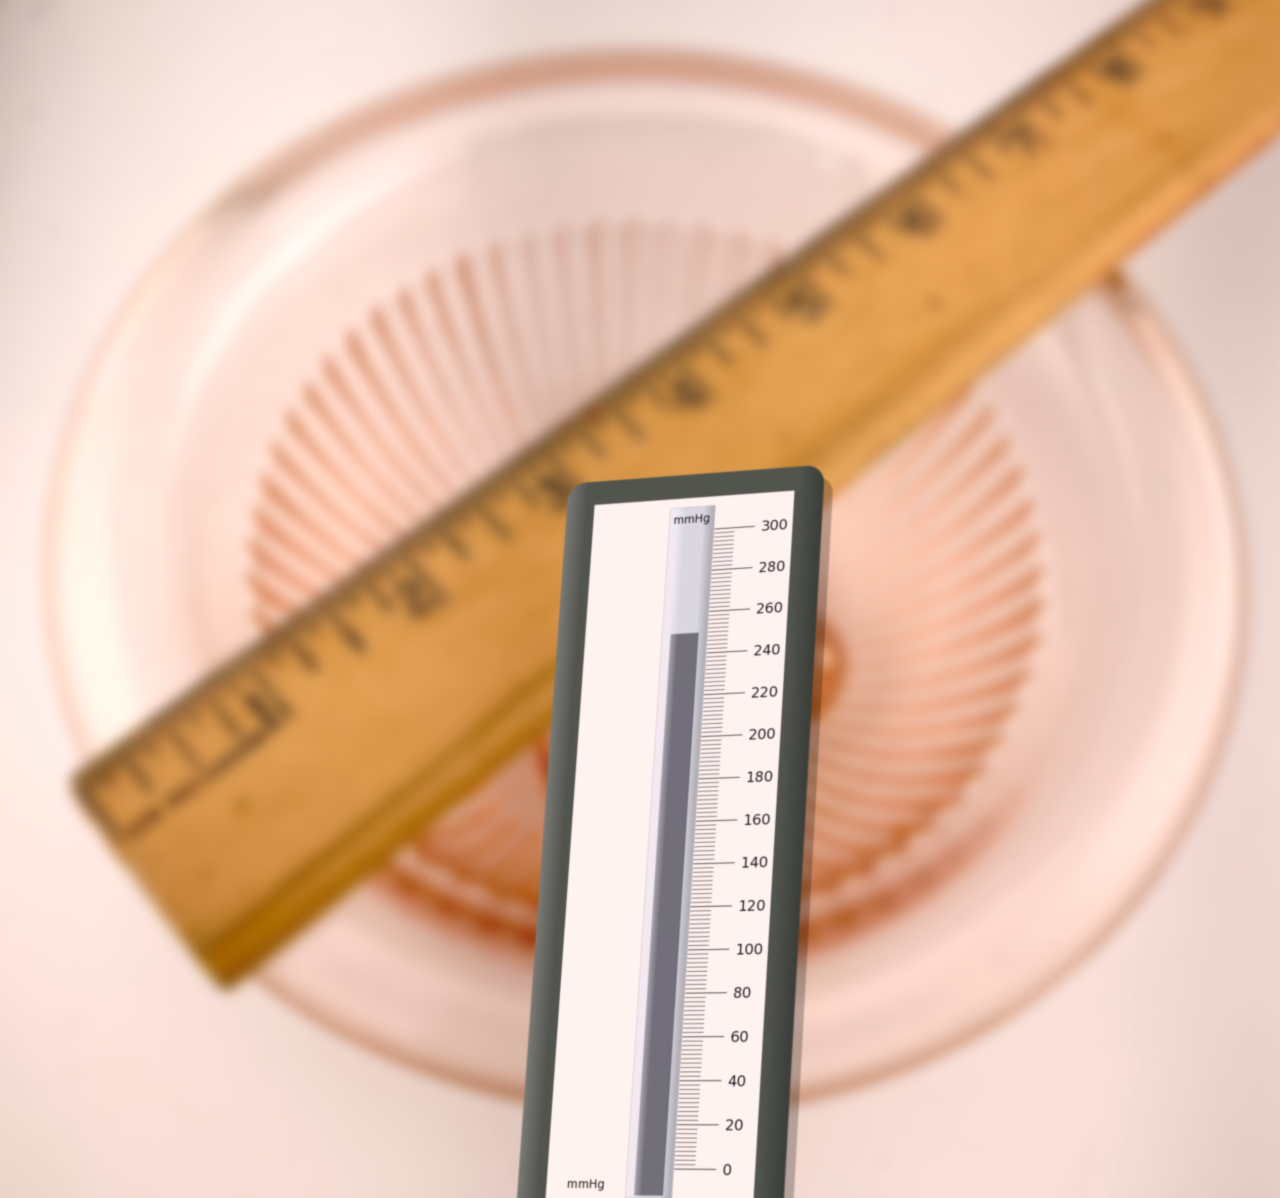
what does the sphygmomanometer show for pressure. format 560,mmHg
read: 250,mmHg
